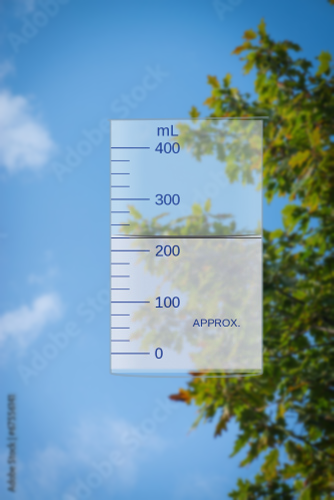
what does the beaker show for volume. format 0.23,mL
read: 225,mL
